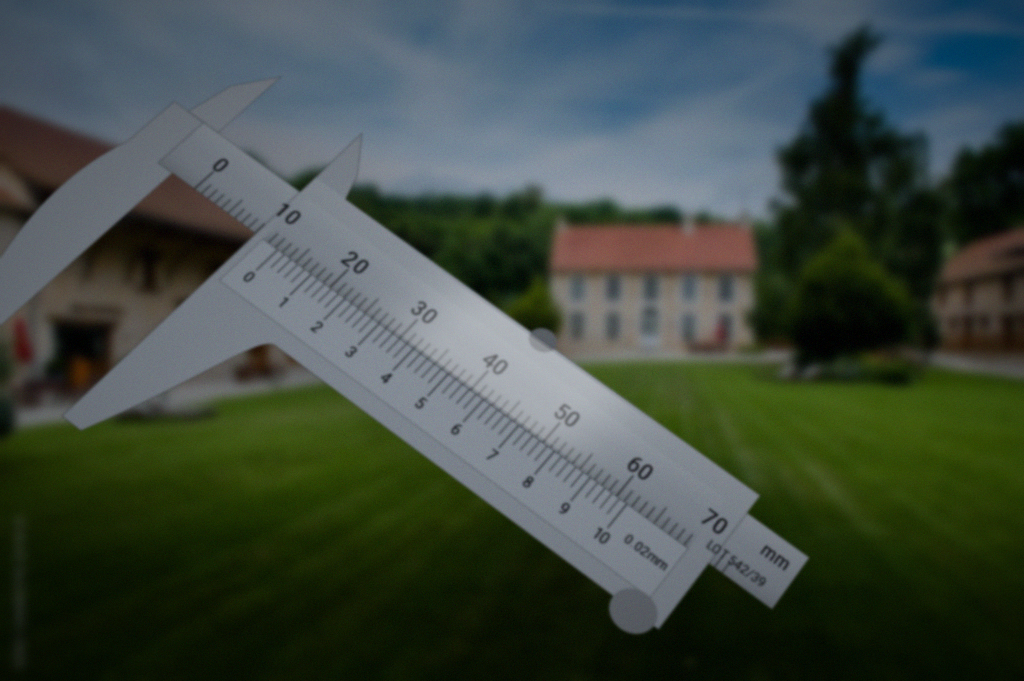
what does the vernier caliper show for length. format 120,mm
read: 12.4,mm
